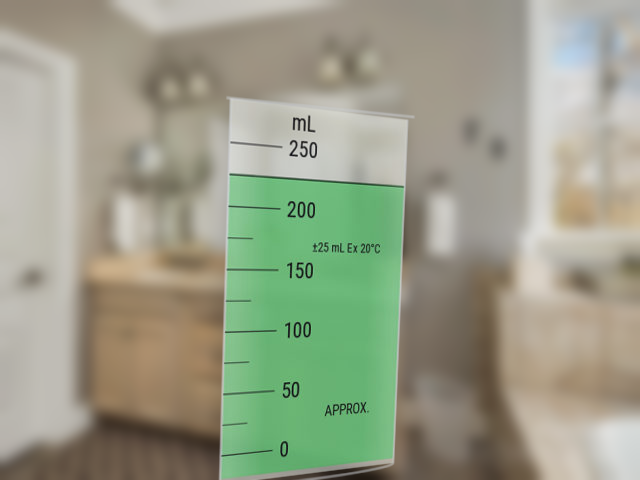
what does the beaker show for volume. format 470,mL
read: 225,mL
